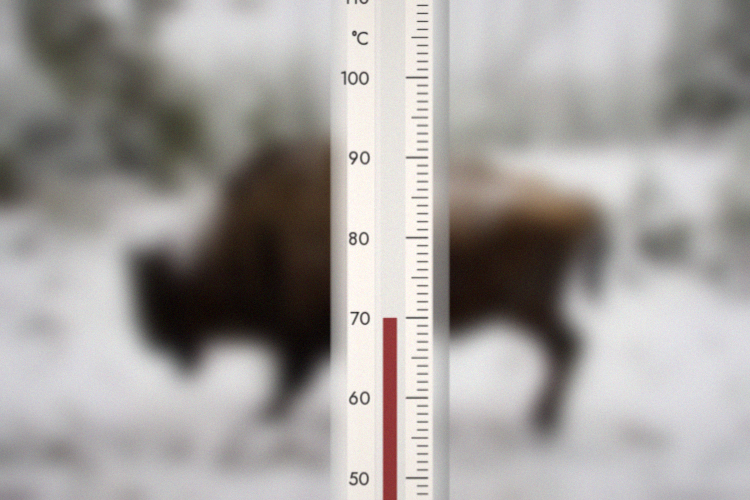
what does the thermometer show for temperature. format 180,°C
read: 70,°C
